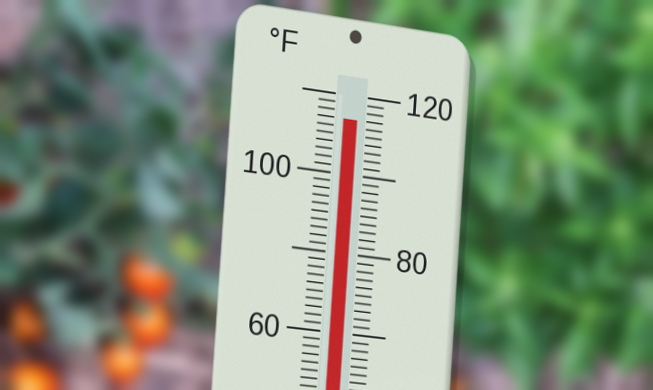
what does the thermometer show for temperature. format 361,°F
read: 114,°F
